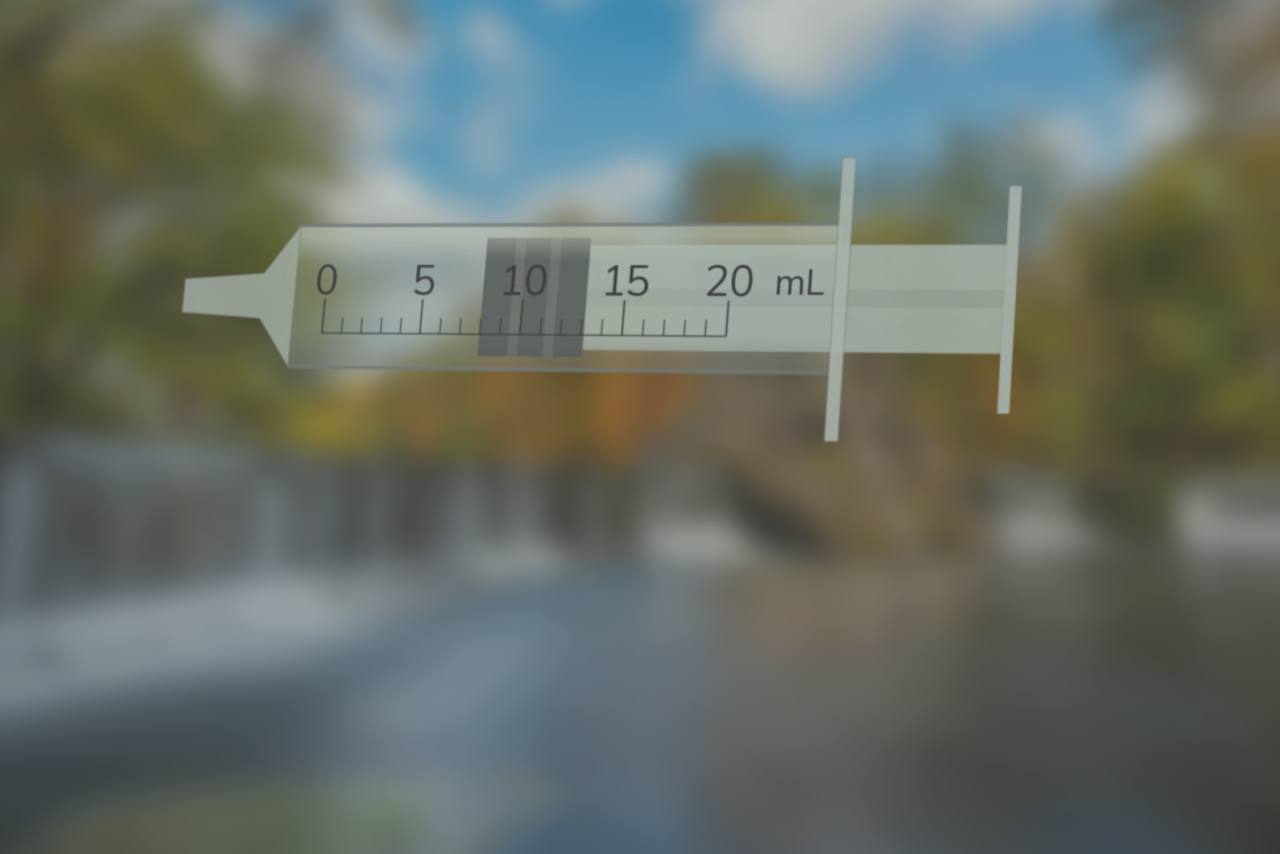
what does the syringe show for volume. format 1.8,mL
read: 8,mL
